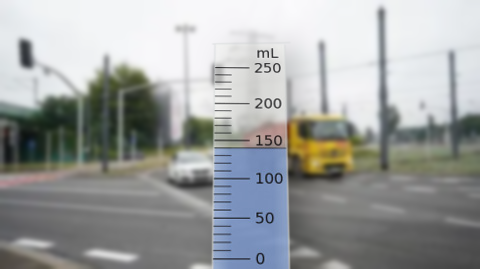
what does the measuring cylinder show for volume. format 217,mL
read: 140,mL
